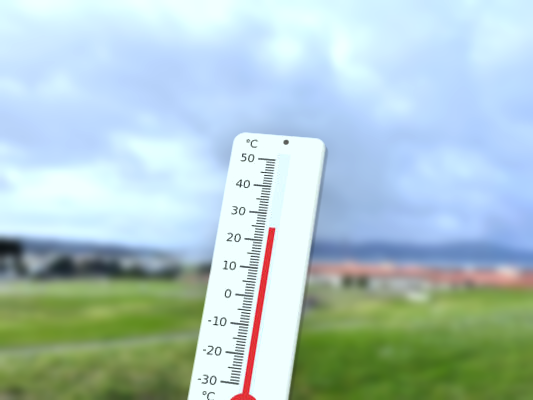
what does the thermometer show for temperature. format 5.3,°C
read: 25,°C
